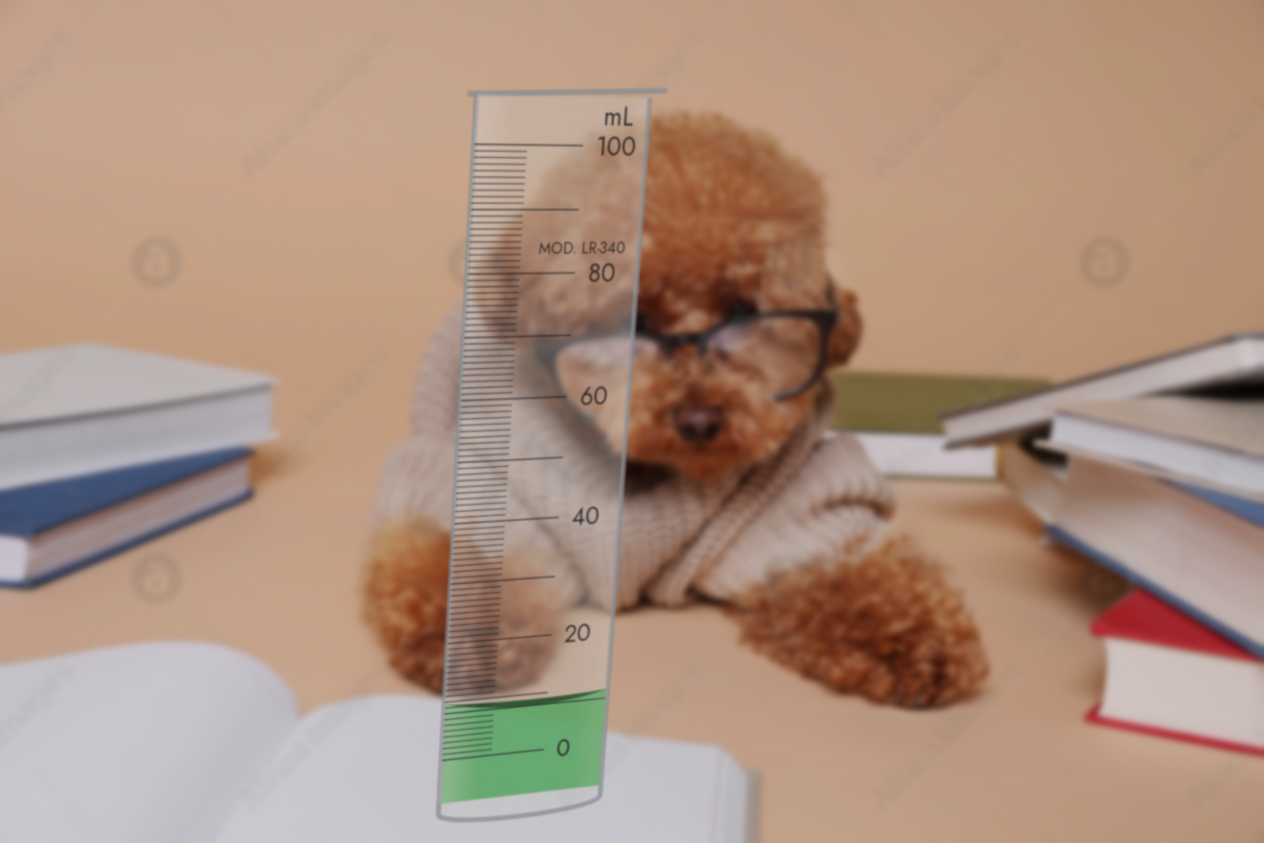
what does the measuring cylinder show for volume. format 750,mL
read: 8,mL
